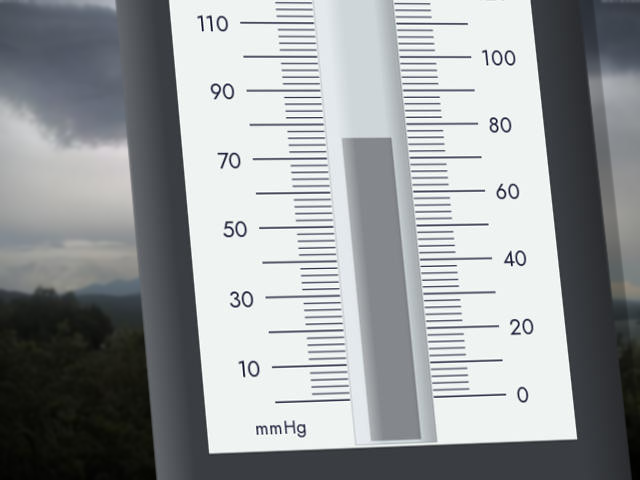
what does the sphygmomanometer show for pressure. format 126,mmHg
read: 76,mmHg
